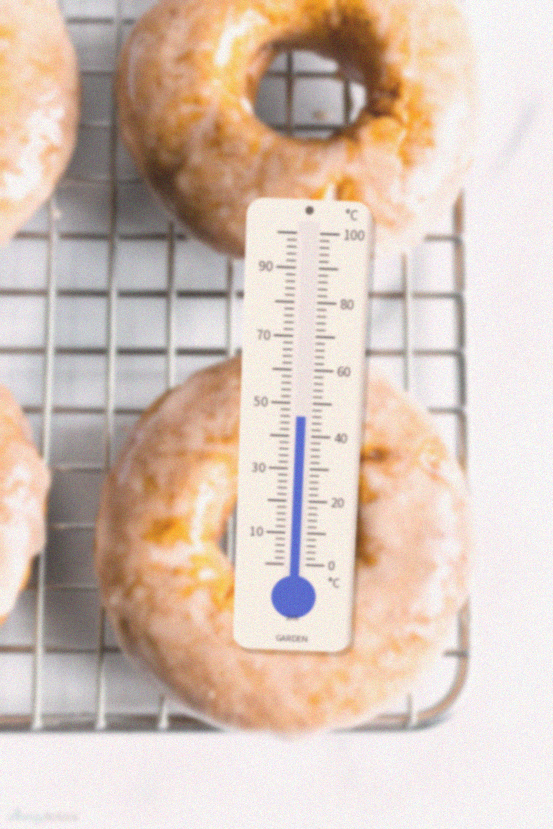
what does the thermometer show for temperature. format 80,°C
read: 46,°C
